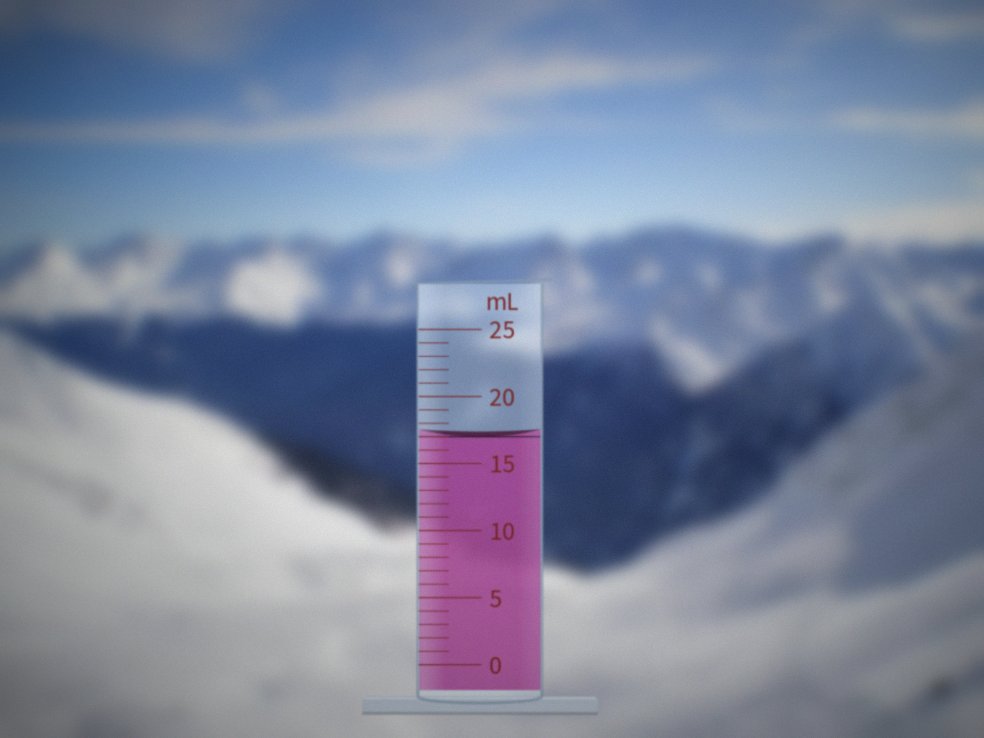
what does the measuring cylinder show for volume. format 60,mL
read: 17,mL
